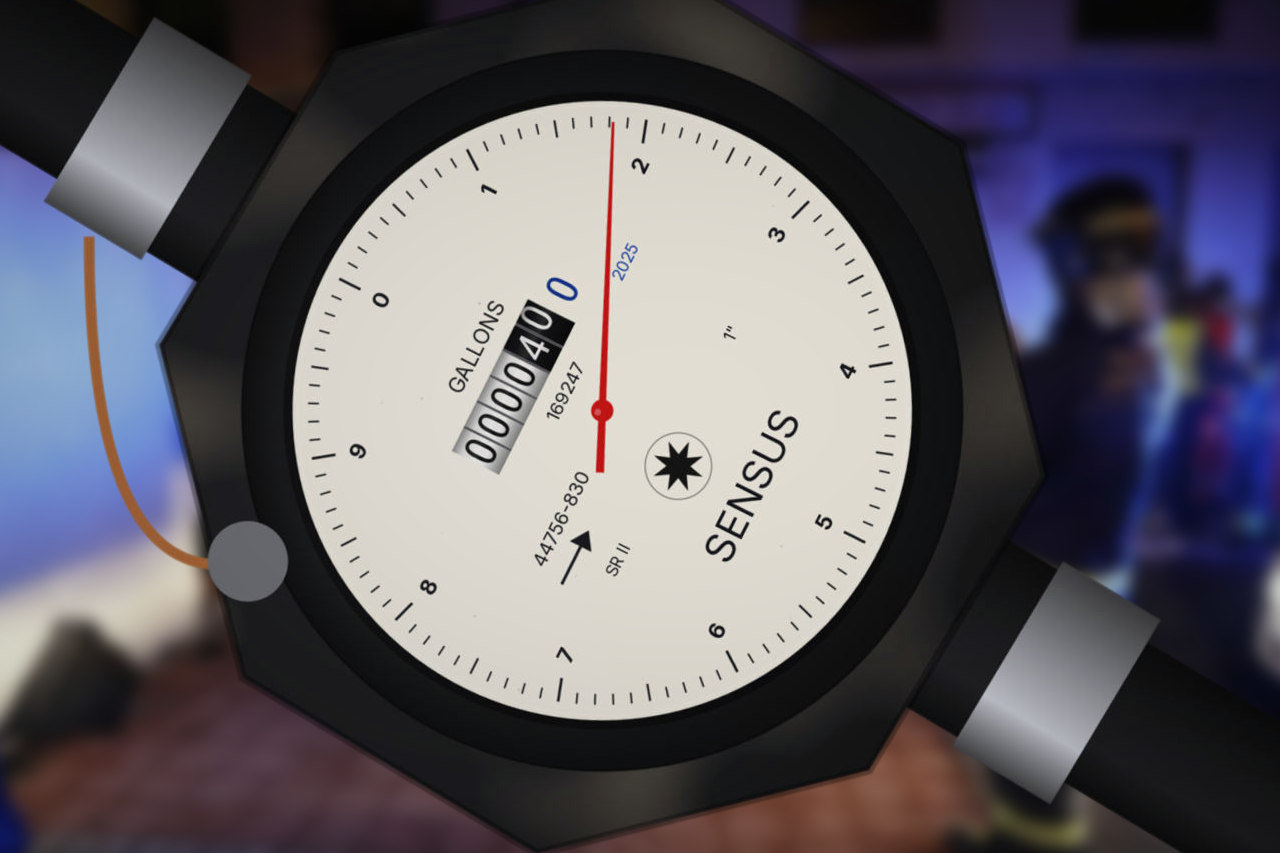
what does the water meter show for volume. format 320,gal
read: 401.8,gal
